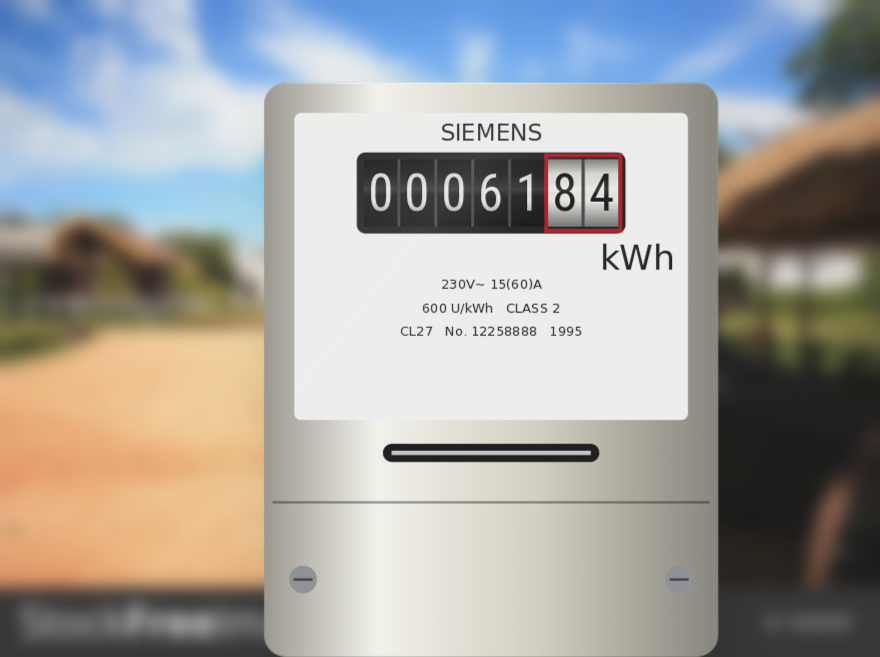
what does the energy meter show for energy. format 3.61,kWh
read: 61.84,kWh
